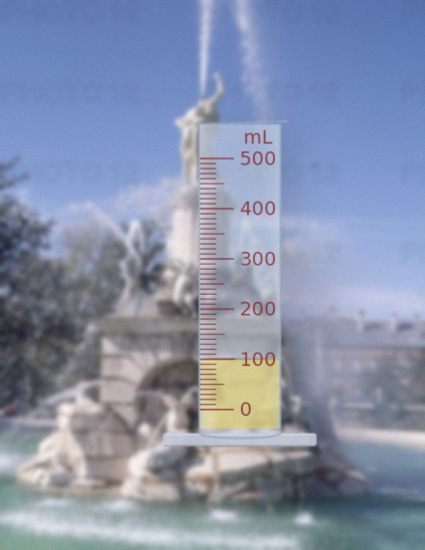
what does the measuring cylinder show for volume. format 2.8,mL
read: 100,mL
